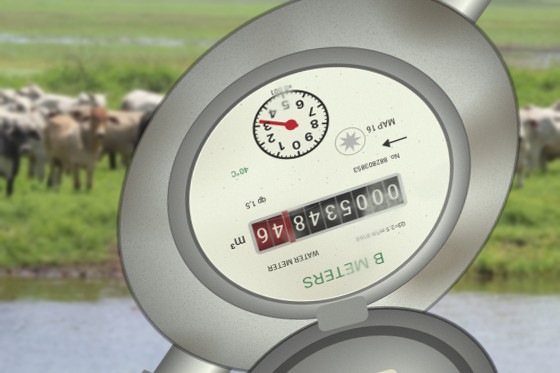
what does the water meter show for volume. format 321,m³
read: 5348.463,m³
